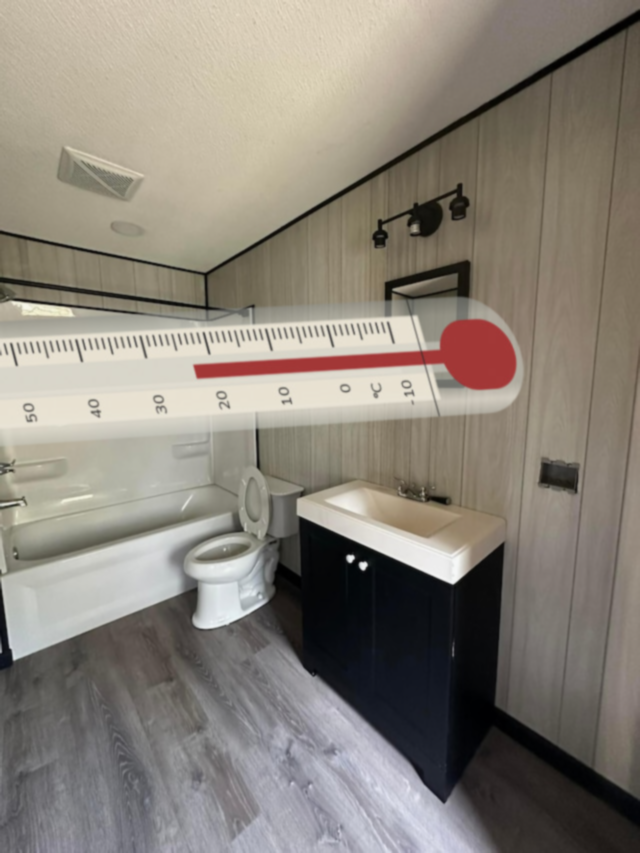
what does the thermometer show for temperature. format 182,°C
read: 23,°C
